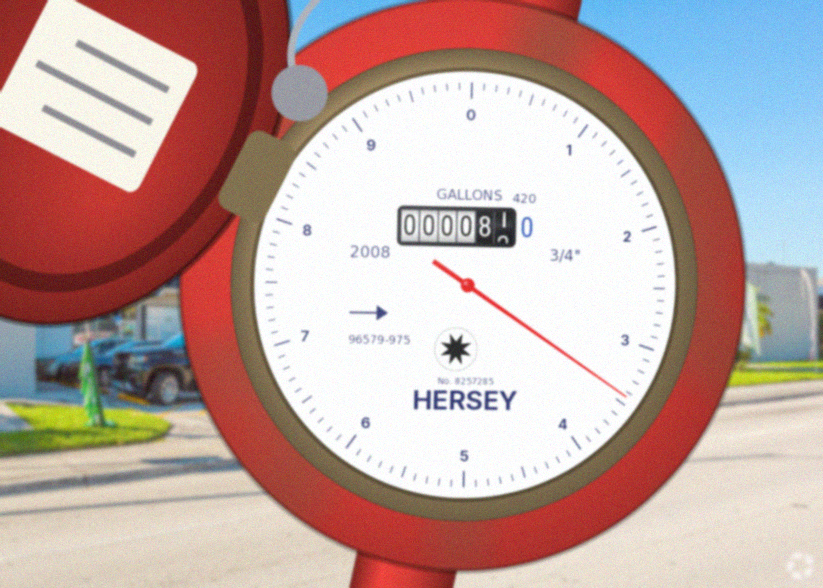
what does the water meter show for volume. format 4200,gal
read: 813.4,gal
